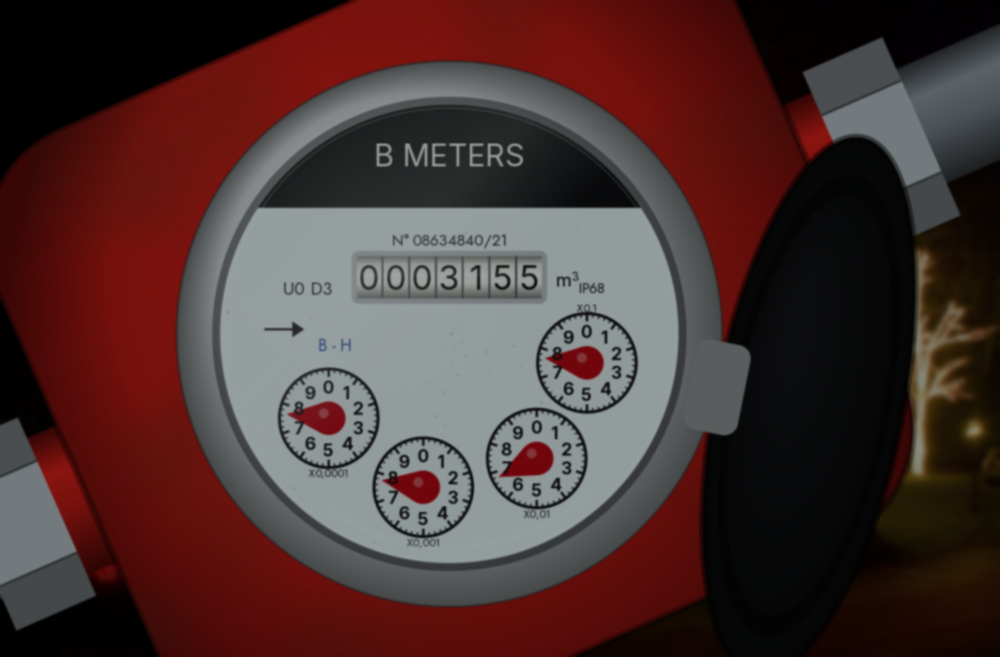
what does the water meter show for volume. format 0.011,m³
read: 3155.7677,m³
